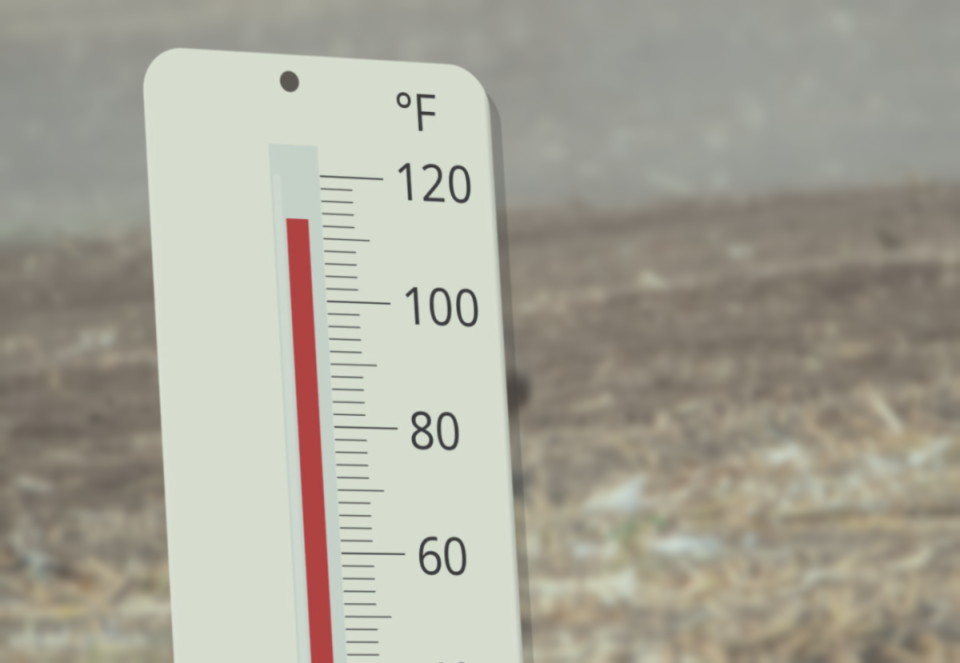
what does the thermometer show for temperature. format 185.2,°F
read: 113,°F
